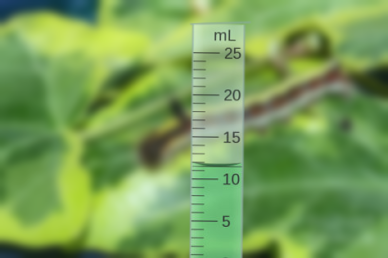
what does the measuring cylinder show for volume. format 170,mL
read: 11.5,mL
